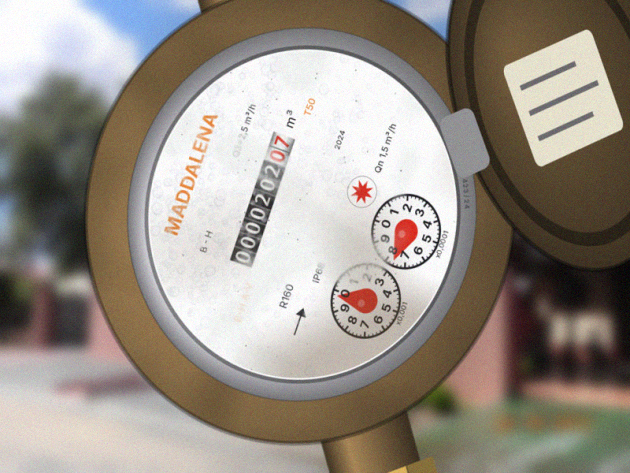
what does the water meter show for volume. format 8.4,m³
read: 202.0697,m³
